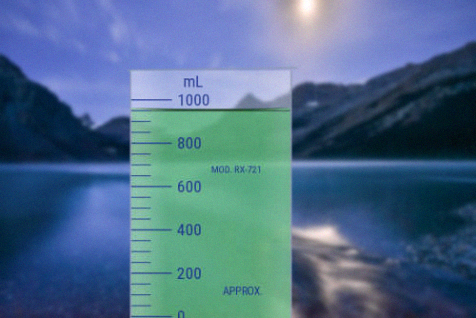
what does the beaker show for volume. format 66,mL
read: 950,mL
